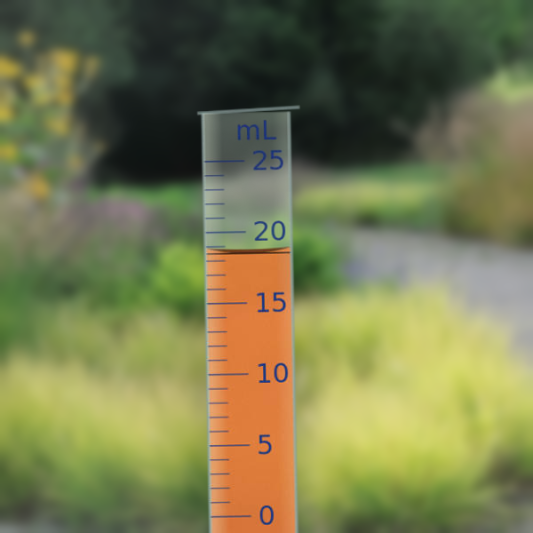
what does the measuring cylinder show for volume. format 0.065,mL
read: 18.5,mL
